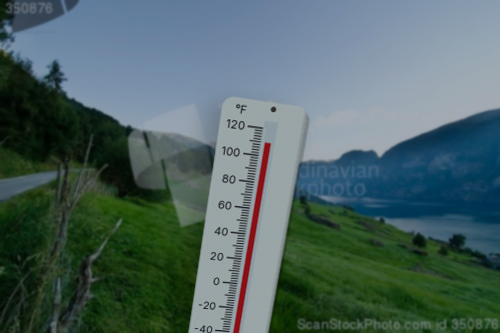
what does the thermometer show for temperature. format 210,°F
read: 110,°F
